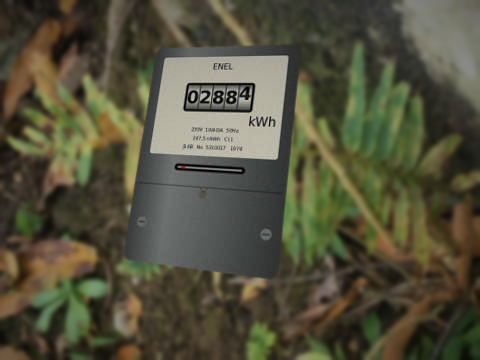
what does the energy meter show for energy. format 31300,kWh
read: 2884,kWh
